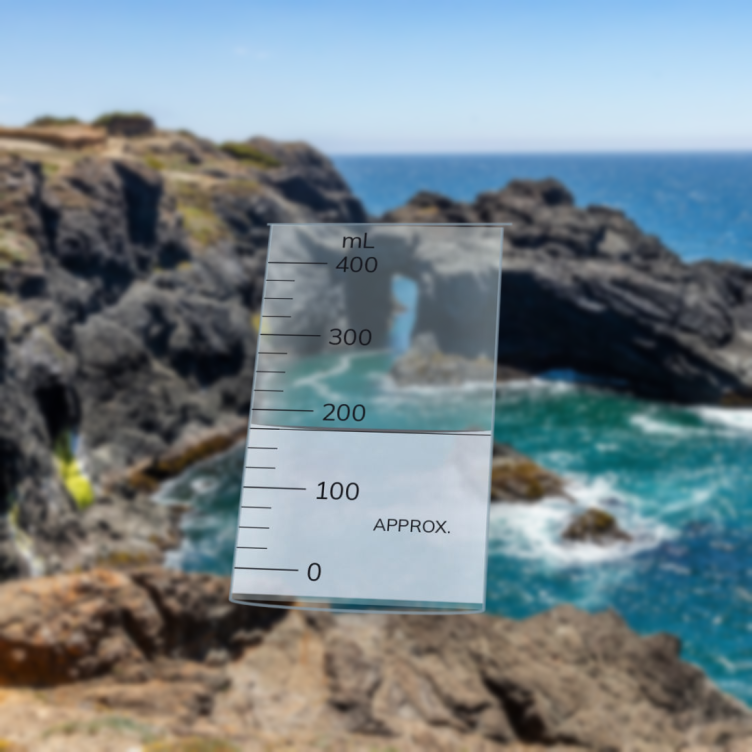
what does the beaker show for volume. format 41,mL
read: 175,mL
